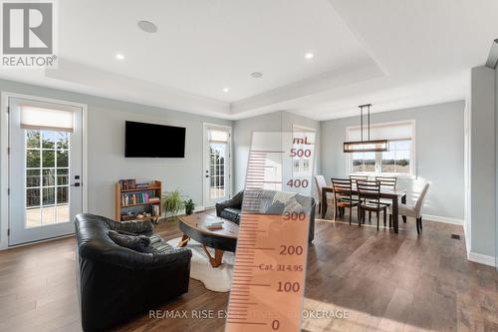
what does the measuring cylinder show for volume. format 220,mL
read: 300,mL
